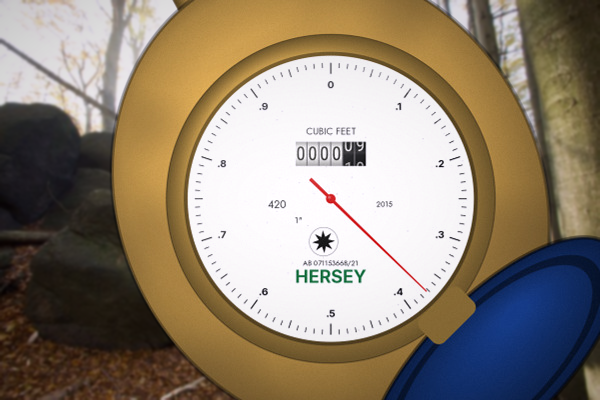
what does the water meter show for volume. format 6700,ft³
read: 9.37,ft³
